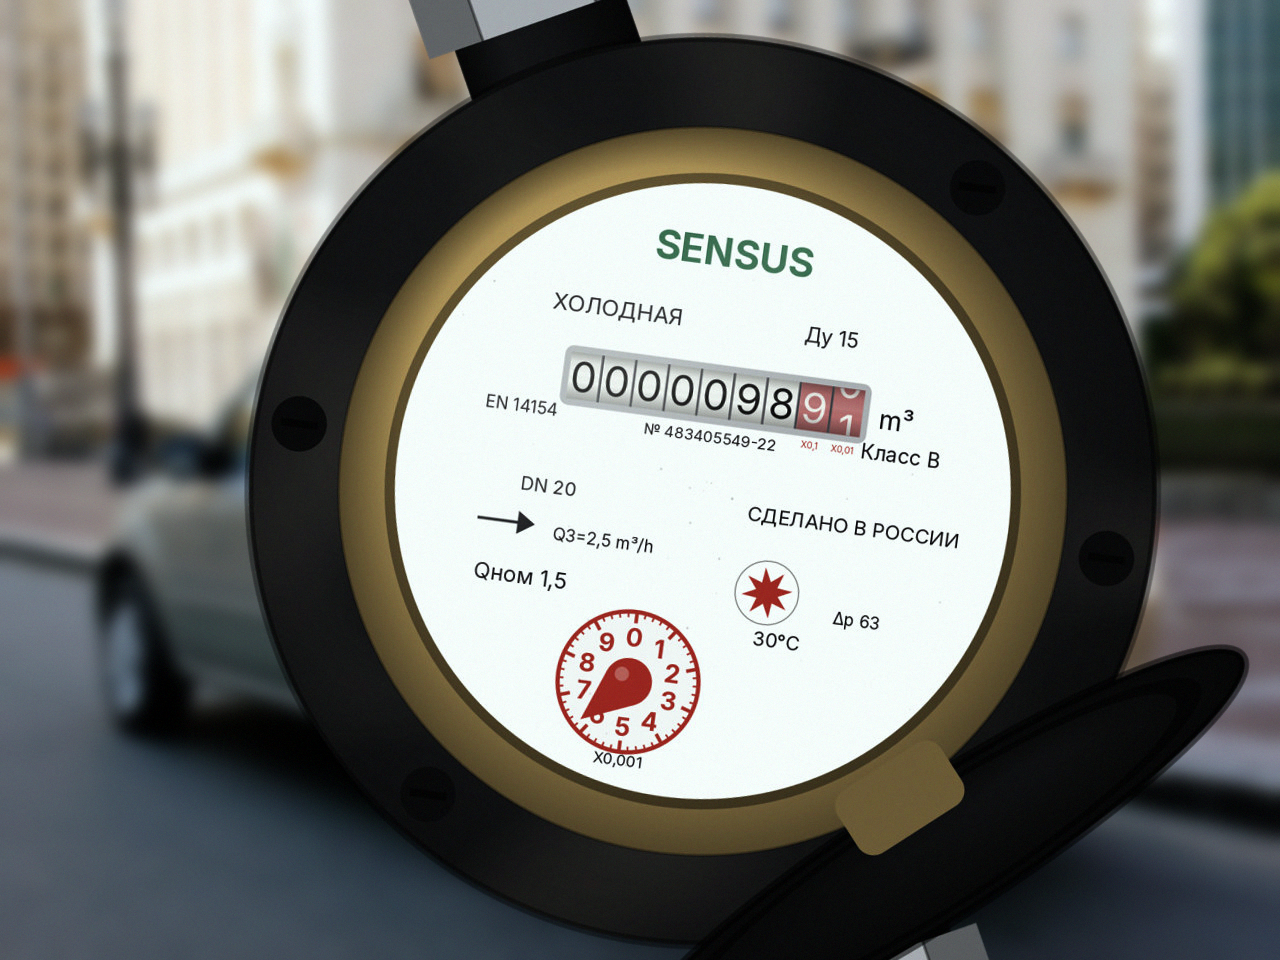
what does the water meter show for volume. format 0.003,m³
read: 98.906,m³
